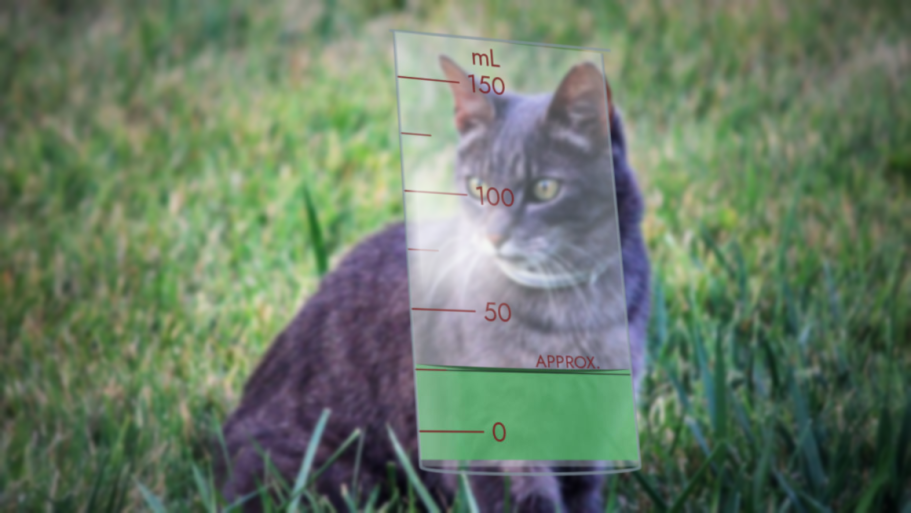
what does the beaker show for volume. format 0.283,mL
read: 25,mL
